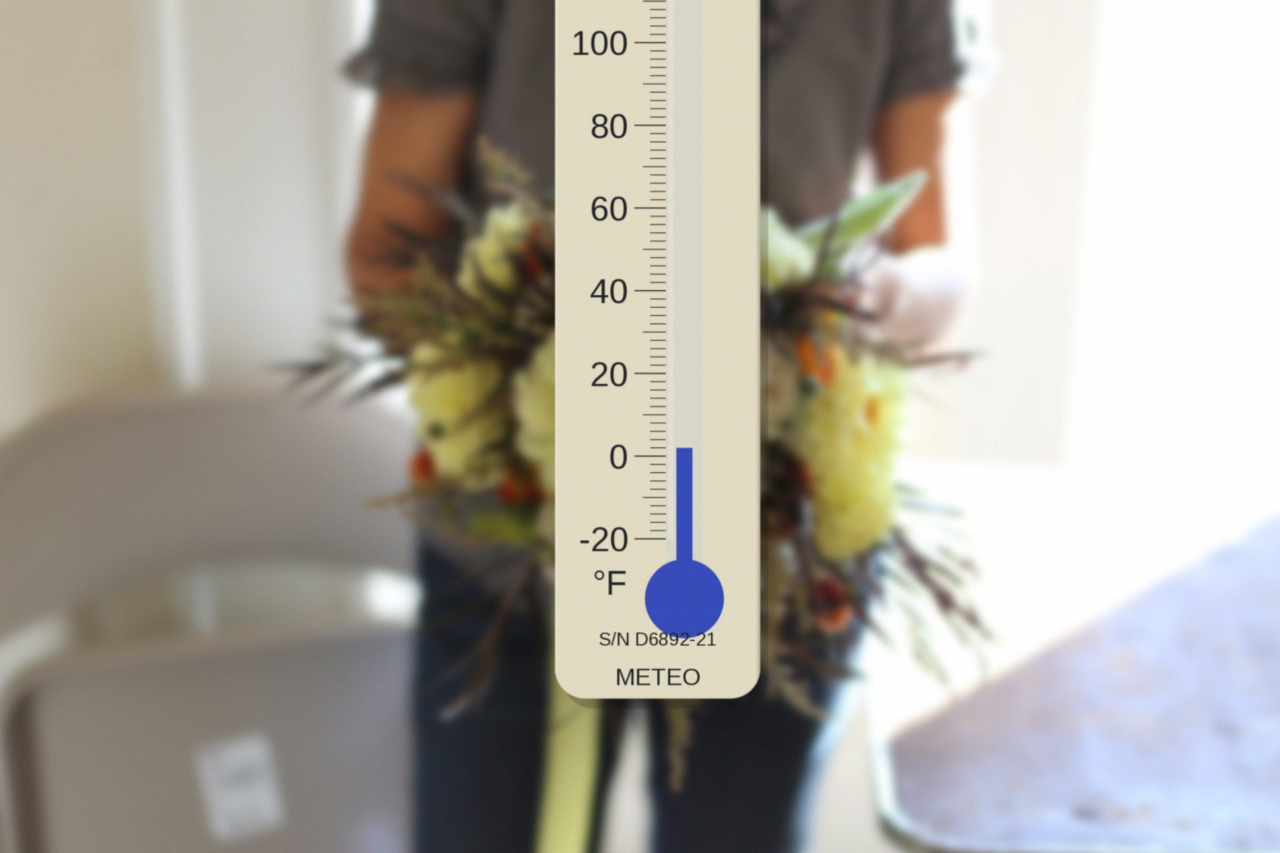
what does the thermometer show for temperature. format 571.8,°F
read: 2,°F
